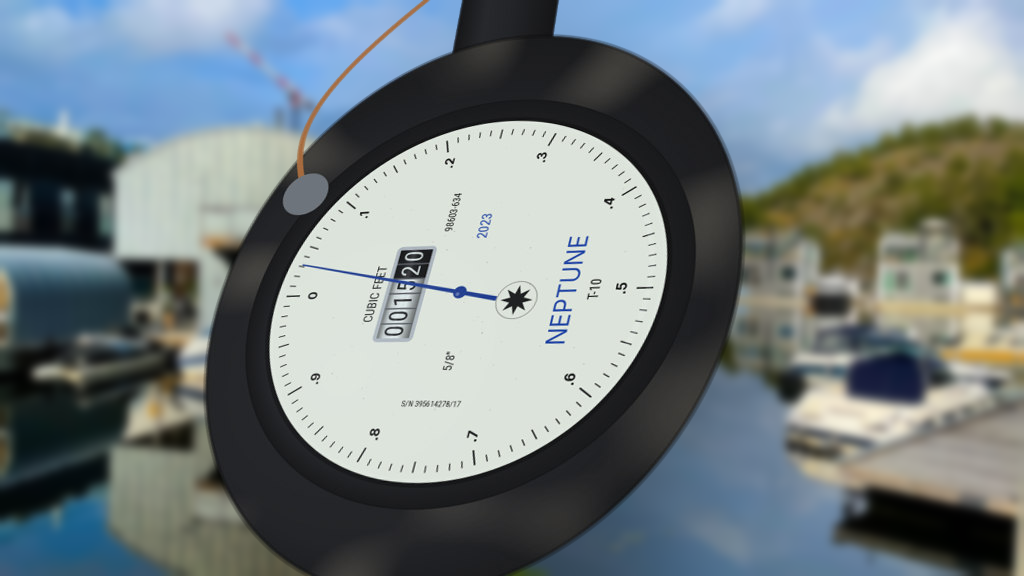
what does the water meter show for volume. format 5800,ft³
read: 1520.03,ft³
